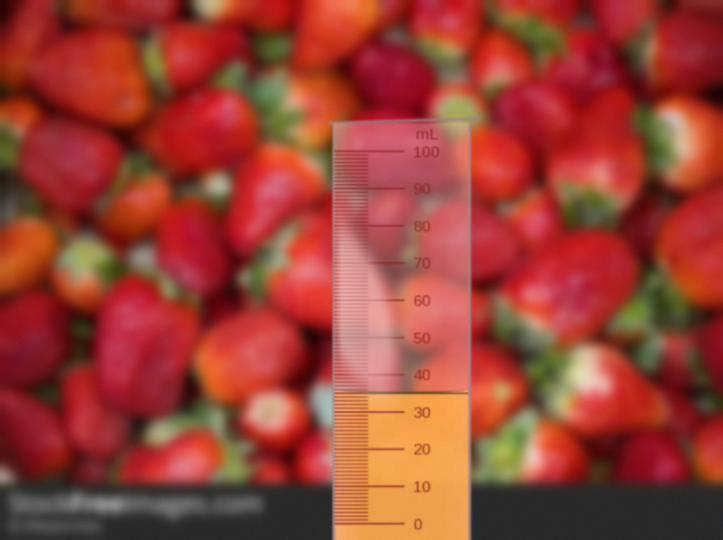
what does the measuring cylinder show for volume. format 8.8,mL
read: 35,mL
